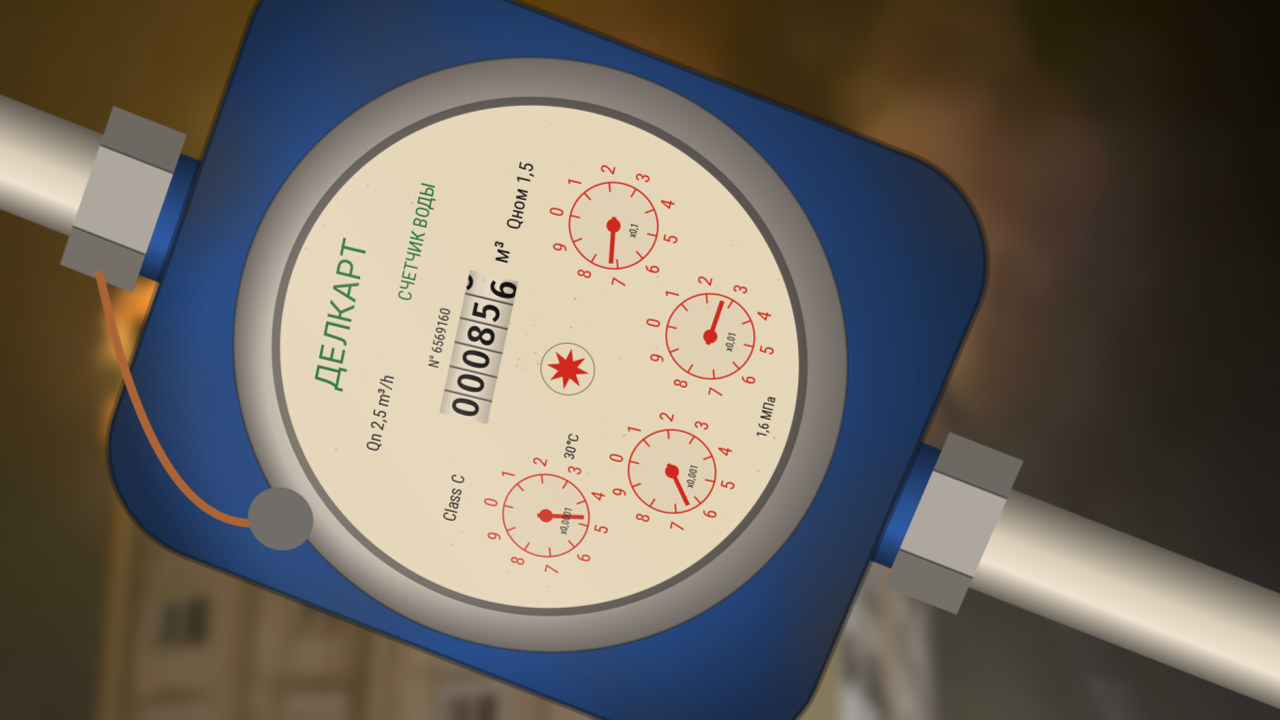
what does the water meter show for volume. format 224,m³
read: 855.7264,m³
